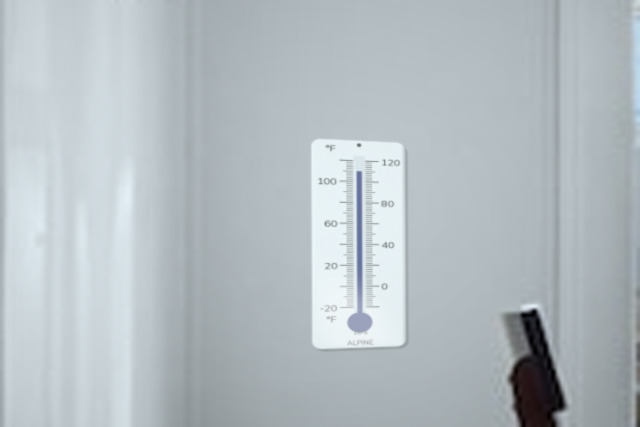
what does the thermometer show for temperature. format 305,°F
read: 110,°F
